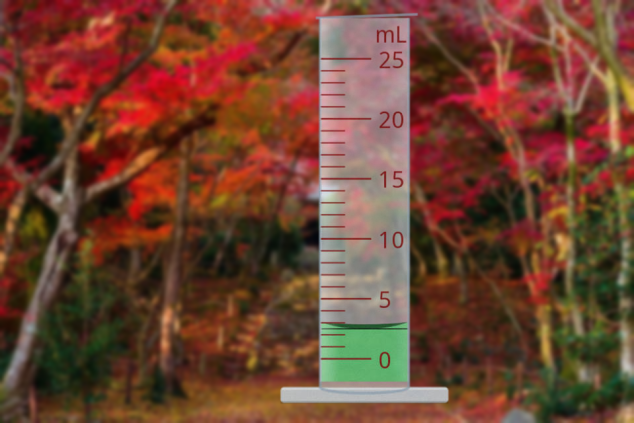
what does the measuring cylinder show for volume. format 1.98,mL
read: 2.5,mL
